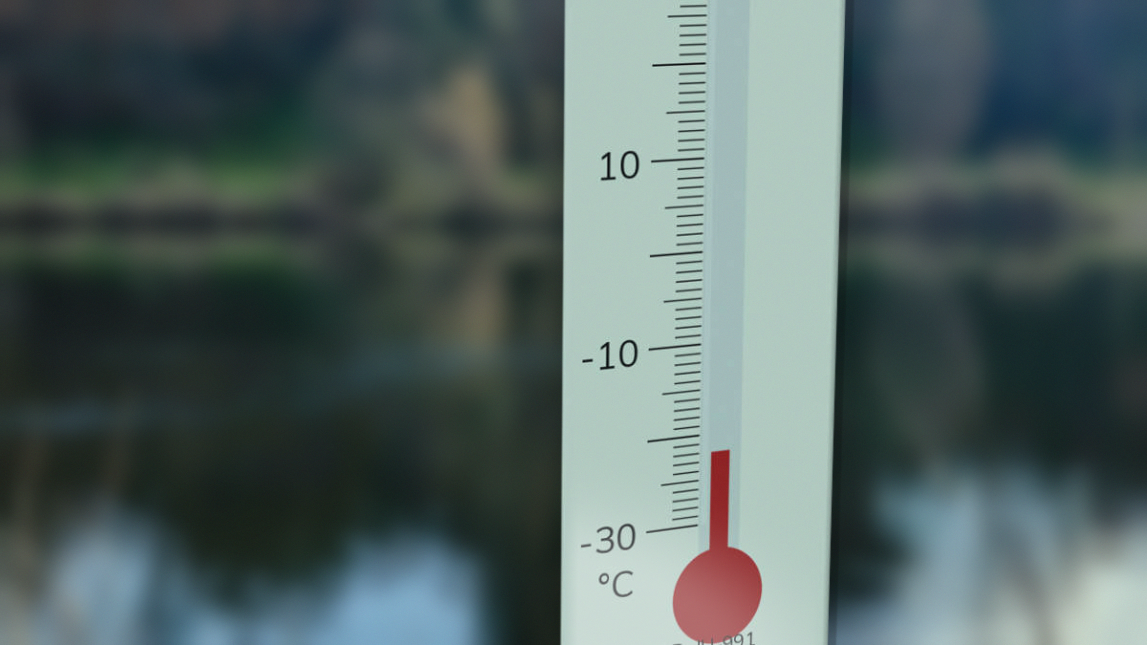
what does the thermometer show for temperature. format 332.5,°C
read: -22,°C
